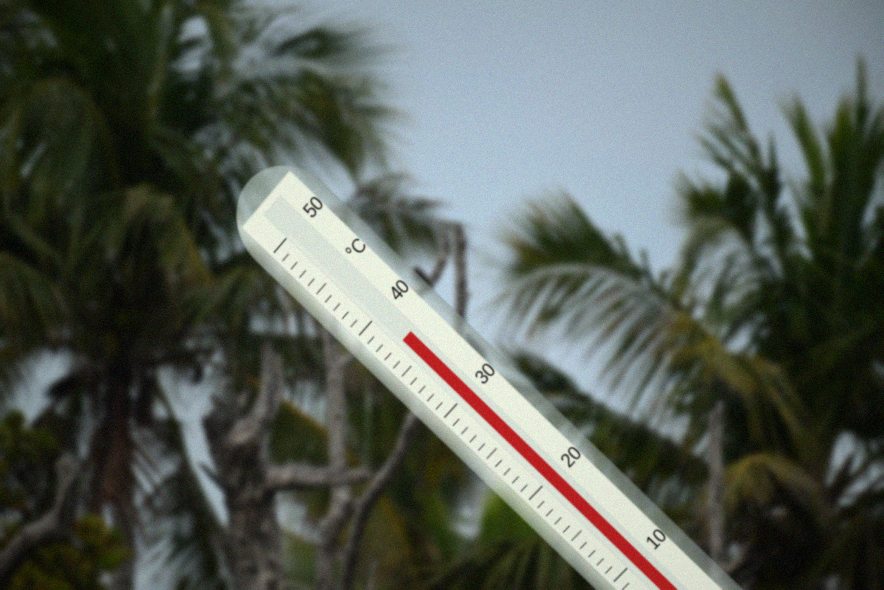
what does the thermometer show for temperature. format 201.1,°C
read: 37,°C
